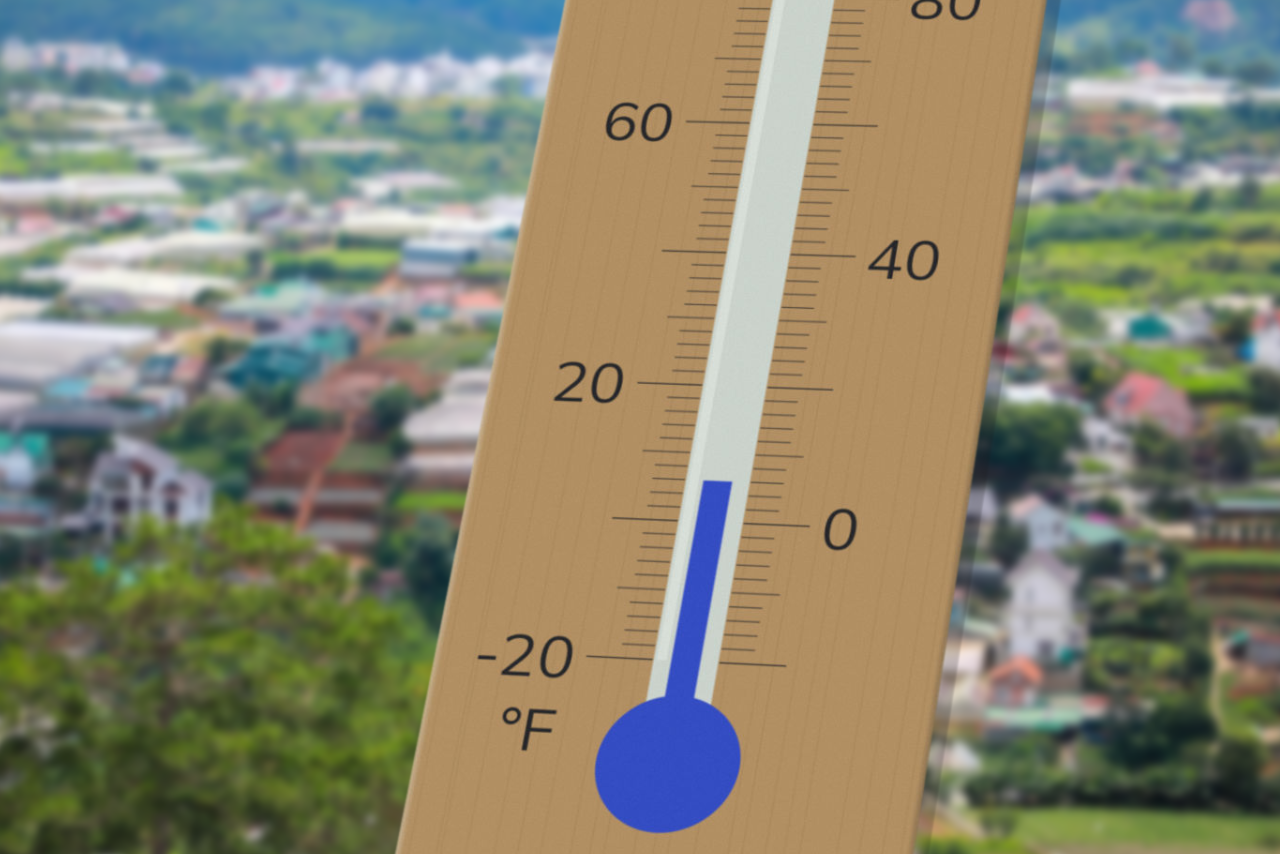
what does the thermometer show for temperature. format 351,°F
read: 6,°F
